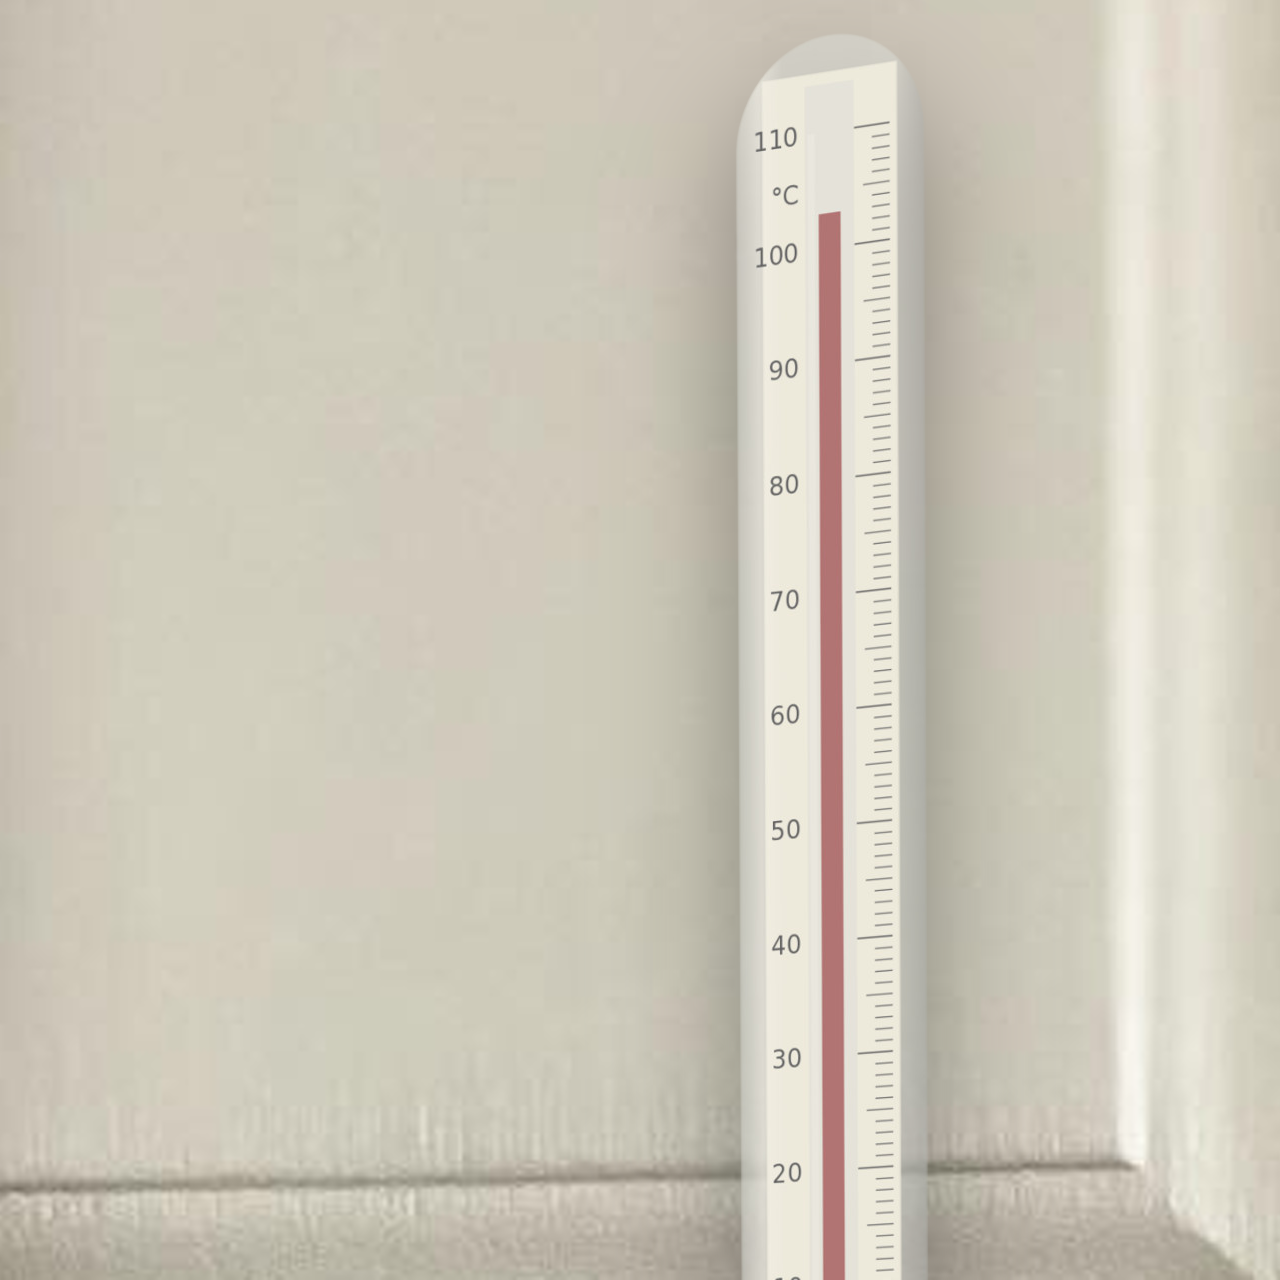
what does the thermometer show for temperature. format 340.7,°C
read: 103,°C
